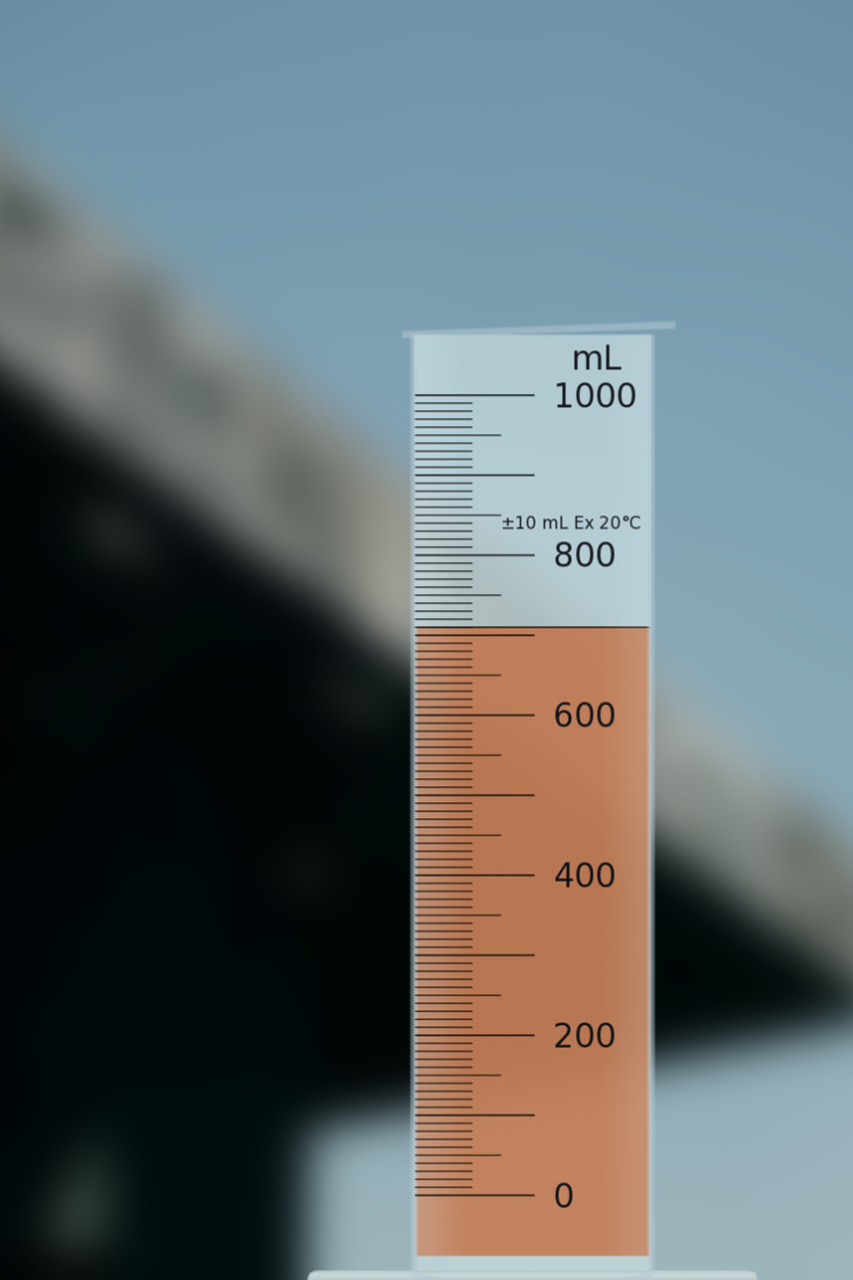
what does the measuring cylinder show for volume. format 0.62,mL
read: 710,mL
